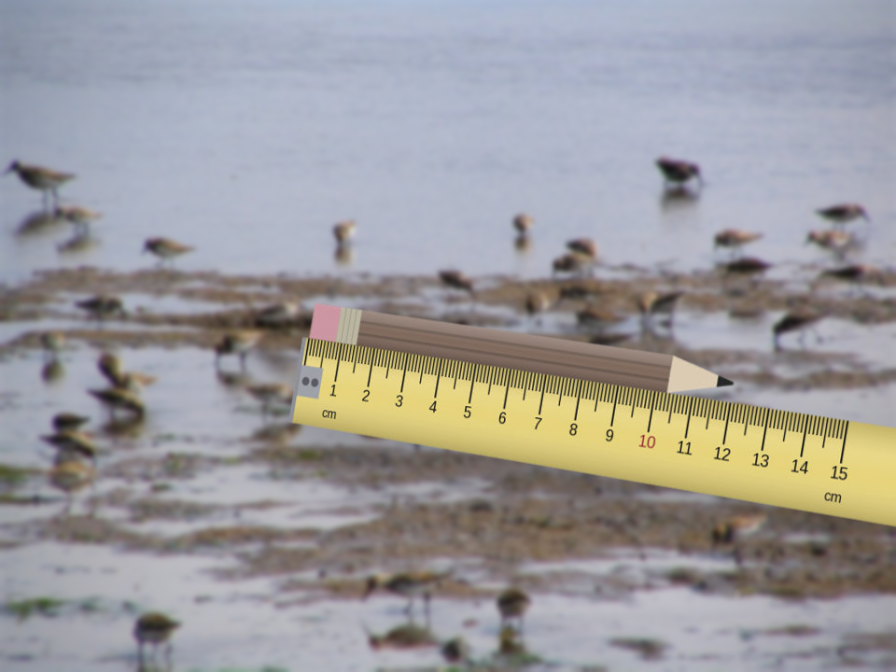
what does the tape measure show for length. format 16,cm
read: 12,cm
